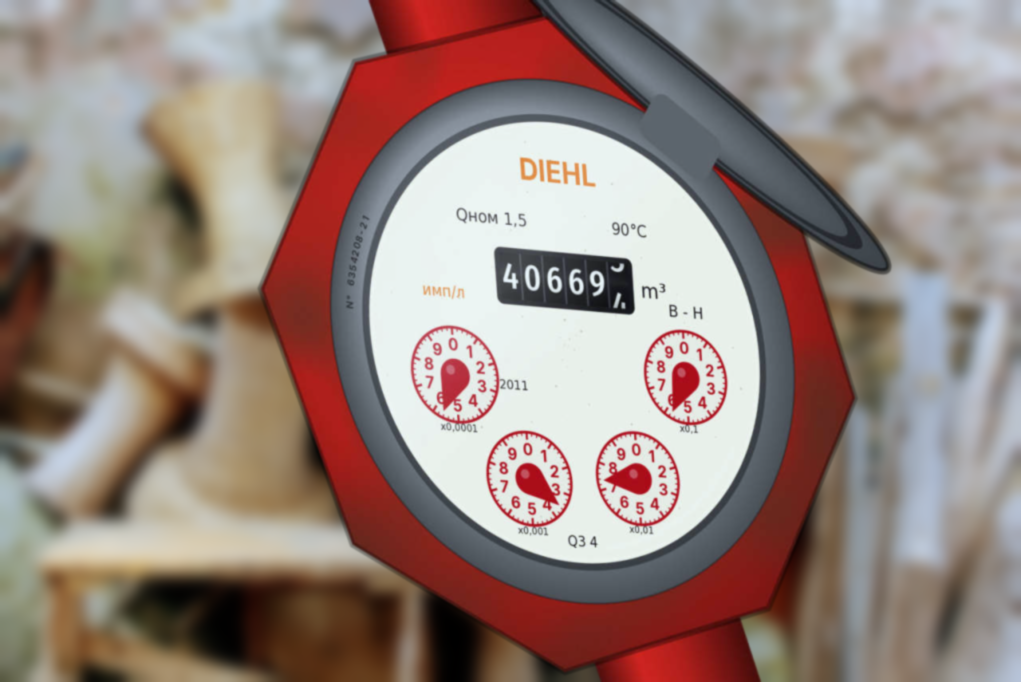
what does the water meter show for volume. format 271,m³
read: 406693.5735,m³
